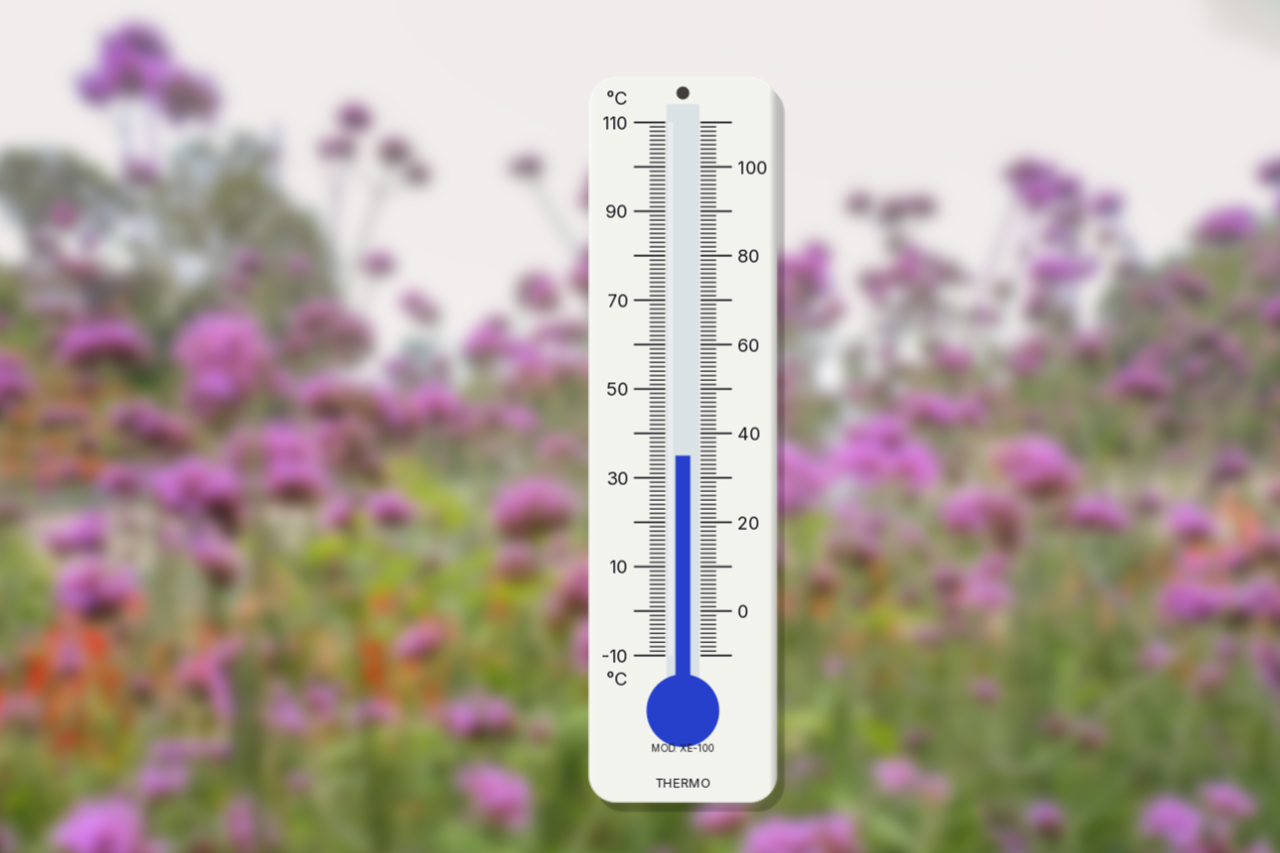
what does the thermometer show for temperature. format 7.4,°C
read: 35,°C
